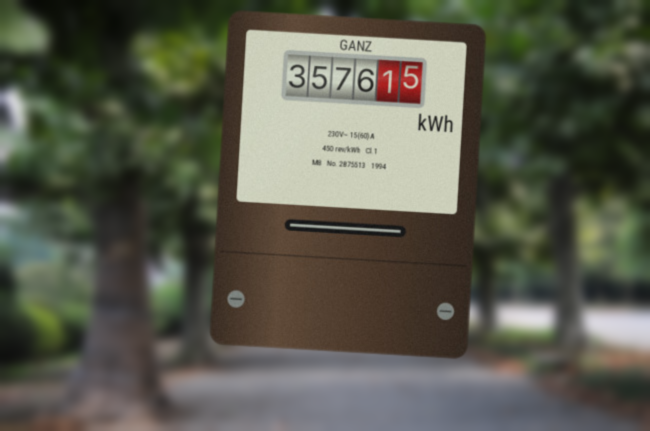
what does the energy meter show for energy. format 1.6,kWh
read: 3576.15,kWh
